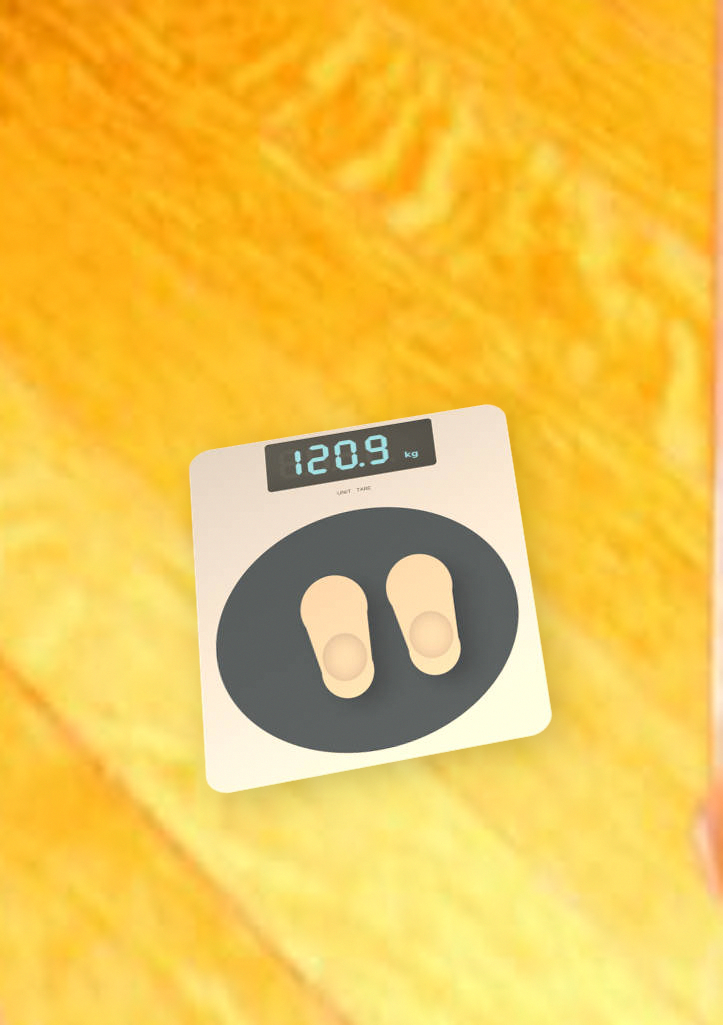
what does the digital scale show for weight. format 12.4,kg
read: 120.9,kg
